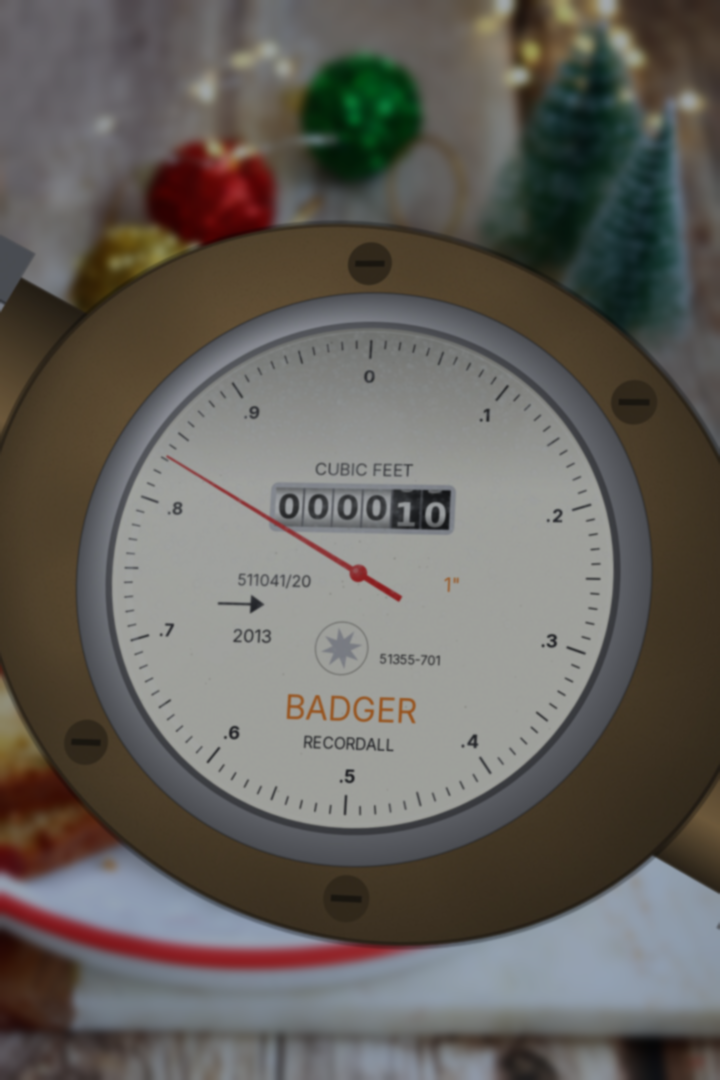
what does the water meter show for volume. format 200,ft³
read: 9.83,ft³
